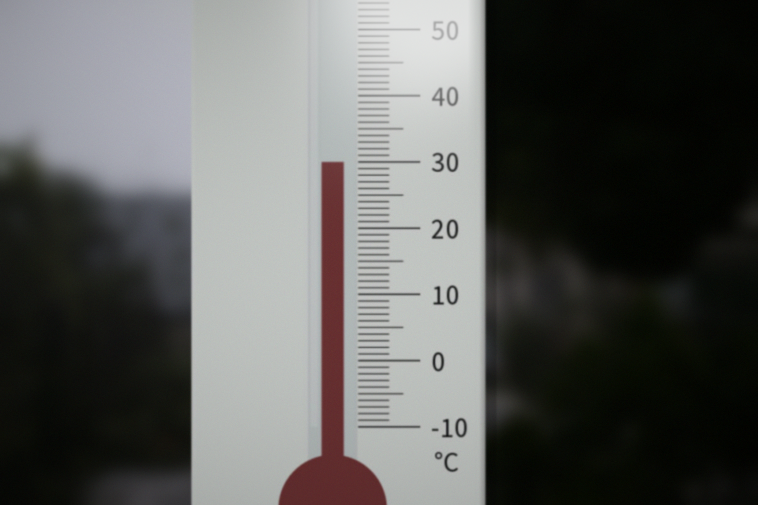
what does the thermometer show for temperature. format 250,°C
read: 30,°C
